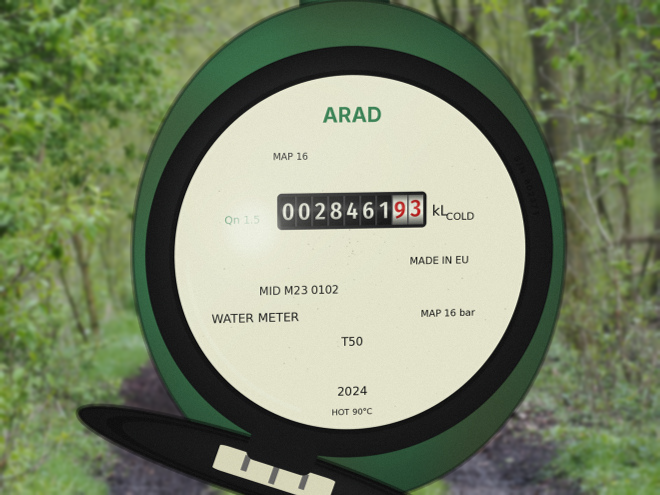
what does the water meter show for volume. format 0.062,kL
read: 28461.93,kL
